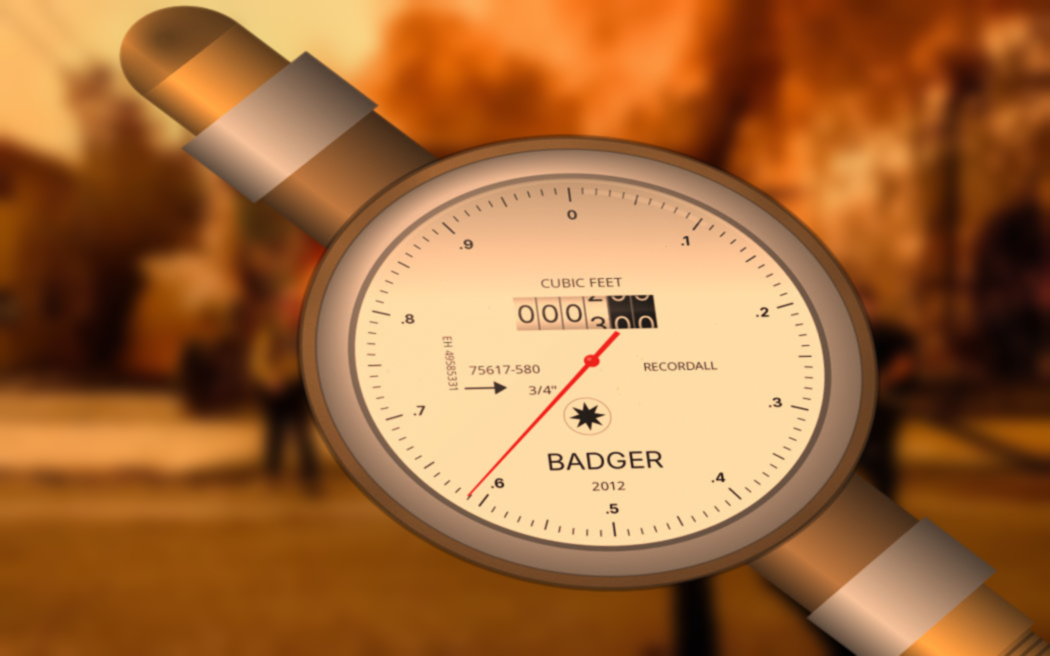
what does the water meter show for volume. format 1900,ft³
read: 299.61,ft³
